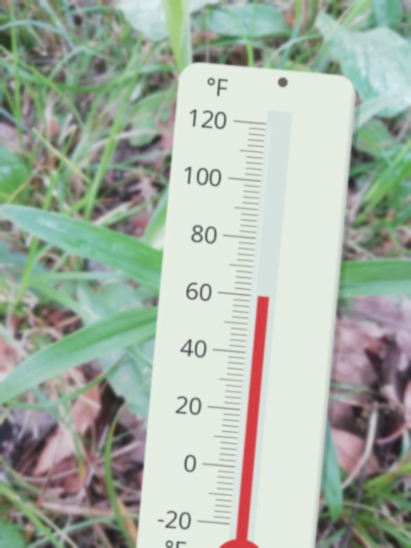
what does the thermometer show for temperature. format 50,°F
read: 60,°F
